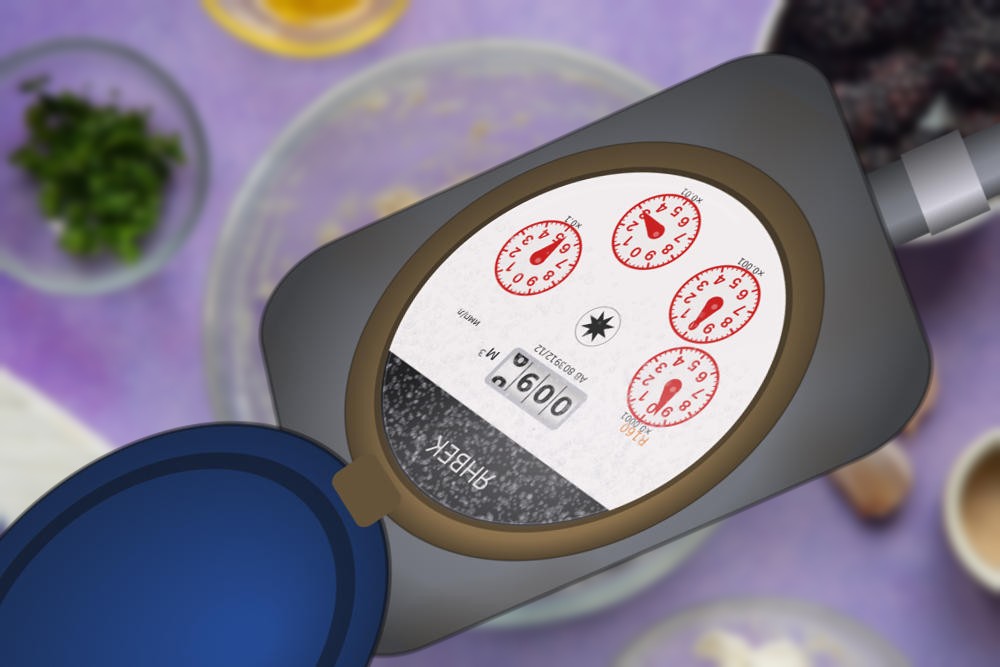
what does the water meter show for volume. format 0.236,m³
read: 98.5299,m³
